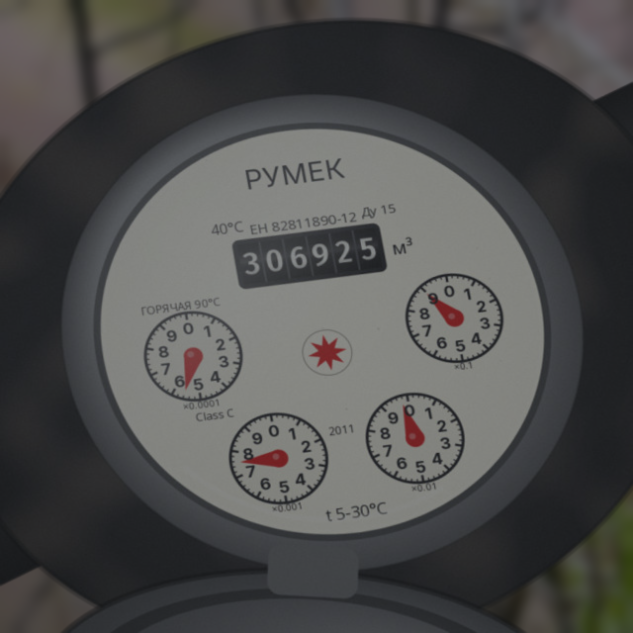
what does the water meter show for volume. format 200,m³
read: 306925.8975,m³
